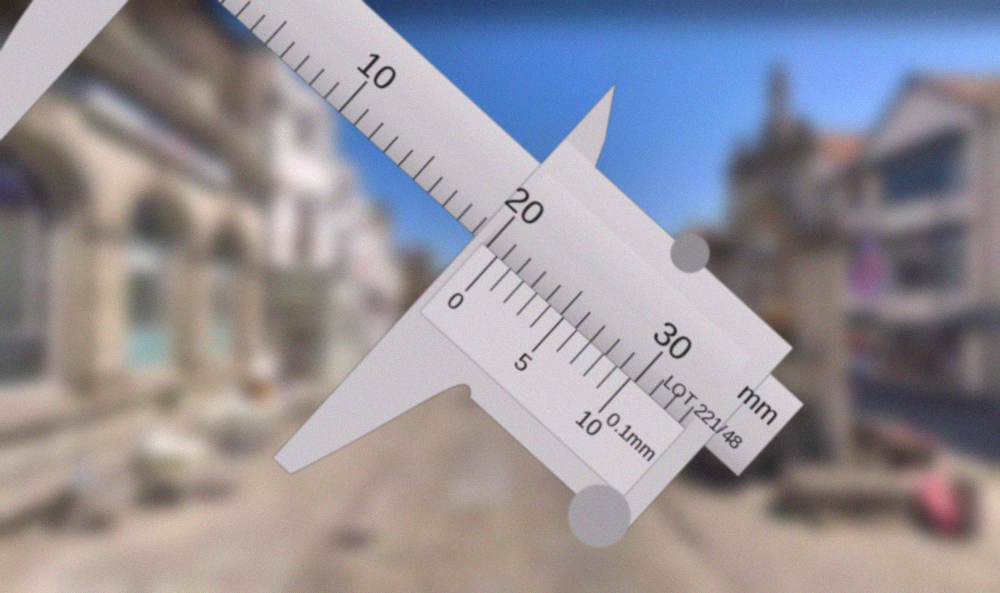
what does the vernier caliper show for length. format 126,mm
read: 20.7,mm
